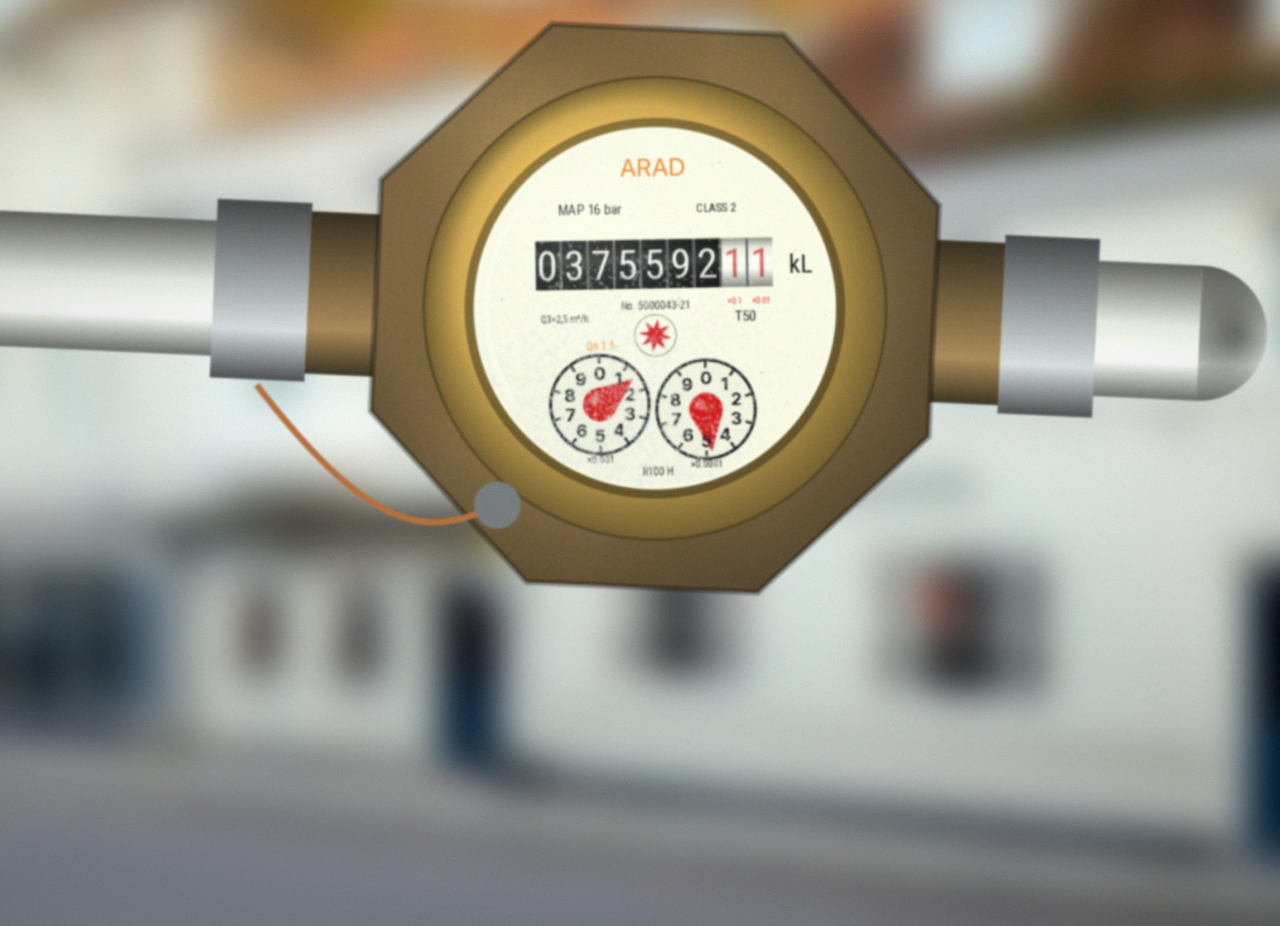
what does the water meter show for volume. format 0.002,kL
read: 375592.1114,kL
